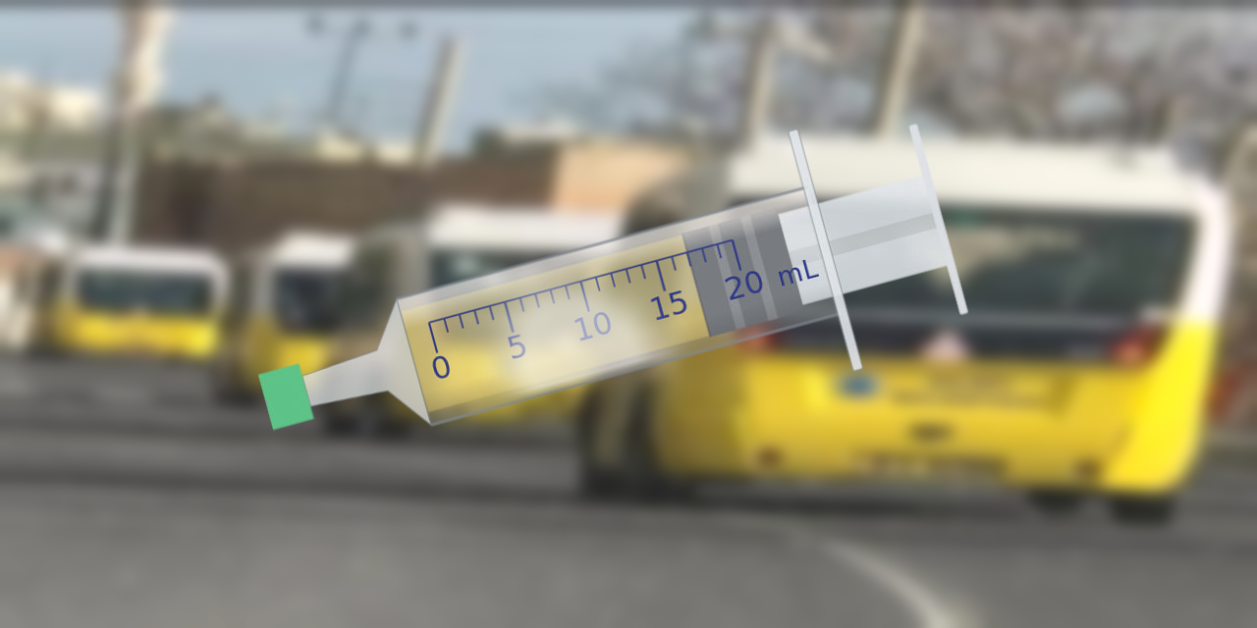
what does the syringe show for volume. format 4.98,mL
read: 17,mL
